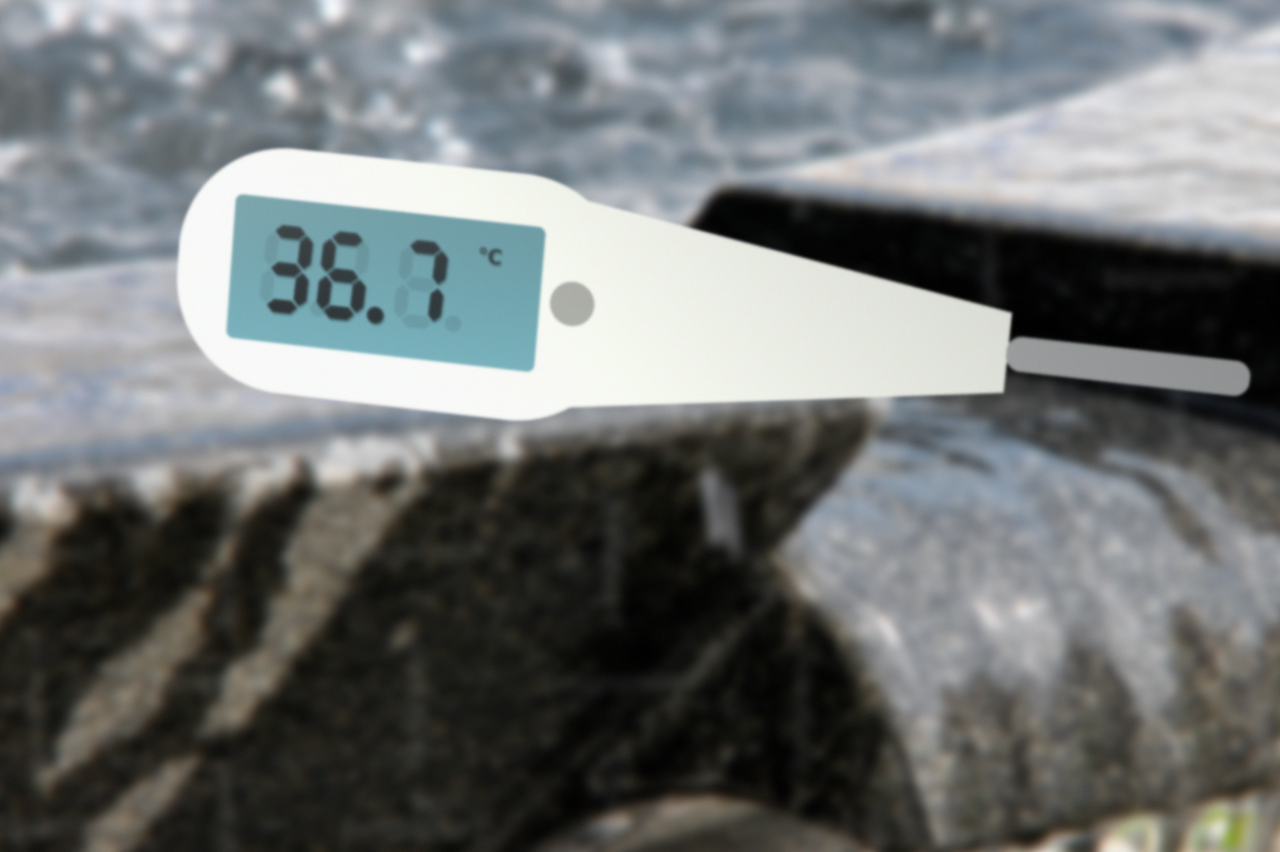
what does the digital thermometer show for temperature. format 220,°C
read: 36.7,°C
